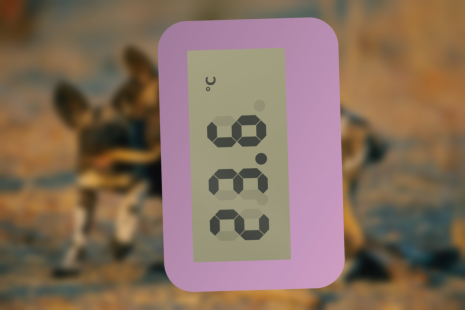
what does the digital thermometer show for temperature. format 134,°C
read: 23.6,°C
